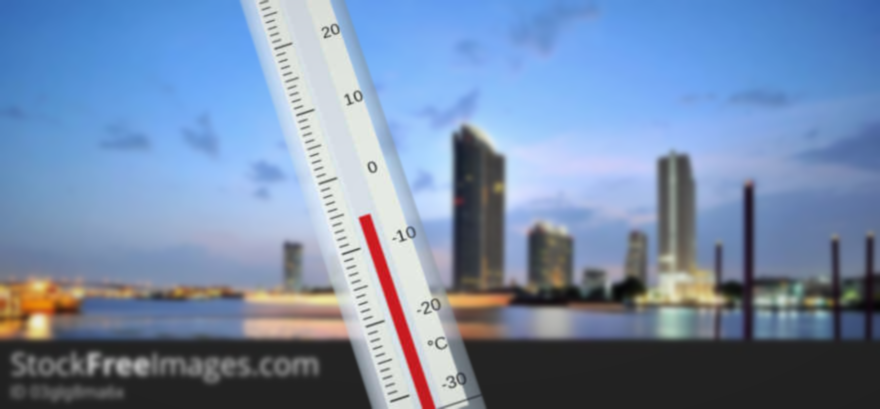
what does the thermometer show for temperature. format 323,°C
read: -6,°C
